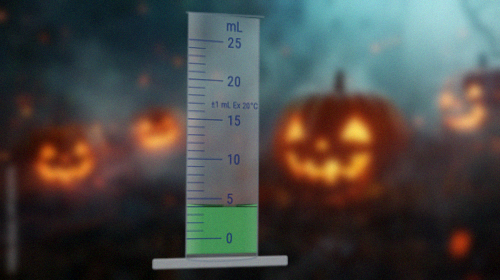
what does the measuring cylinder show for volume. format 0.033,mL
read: 4,mL
